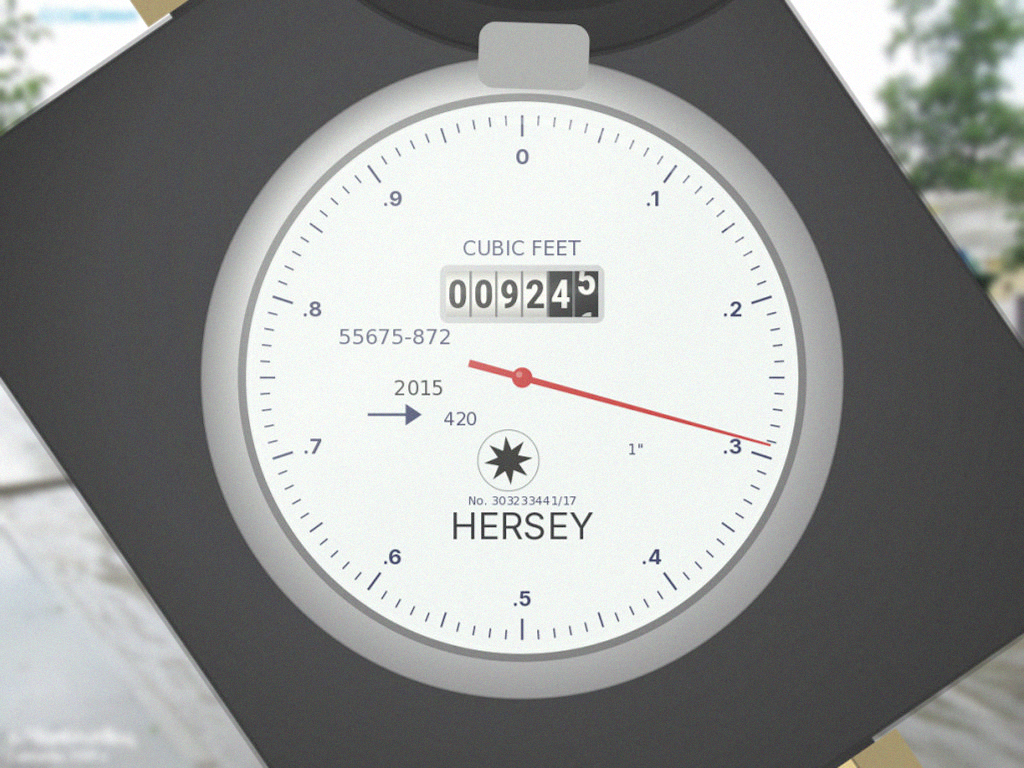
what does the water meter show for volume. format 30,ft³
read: 9245.29,ft³
